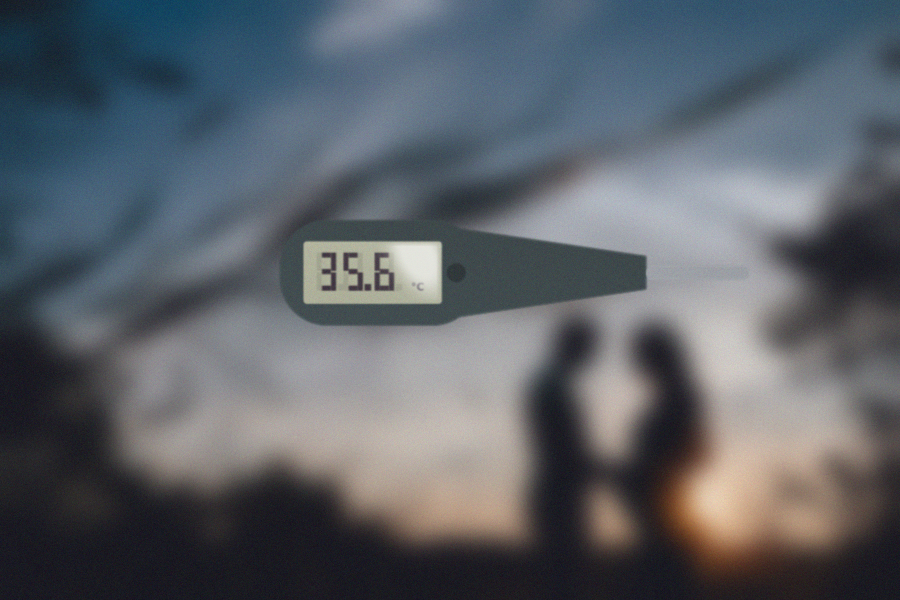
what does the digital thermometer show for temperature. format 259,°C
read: 35.6,°C
